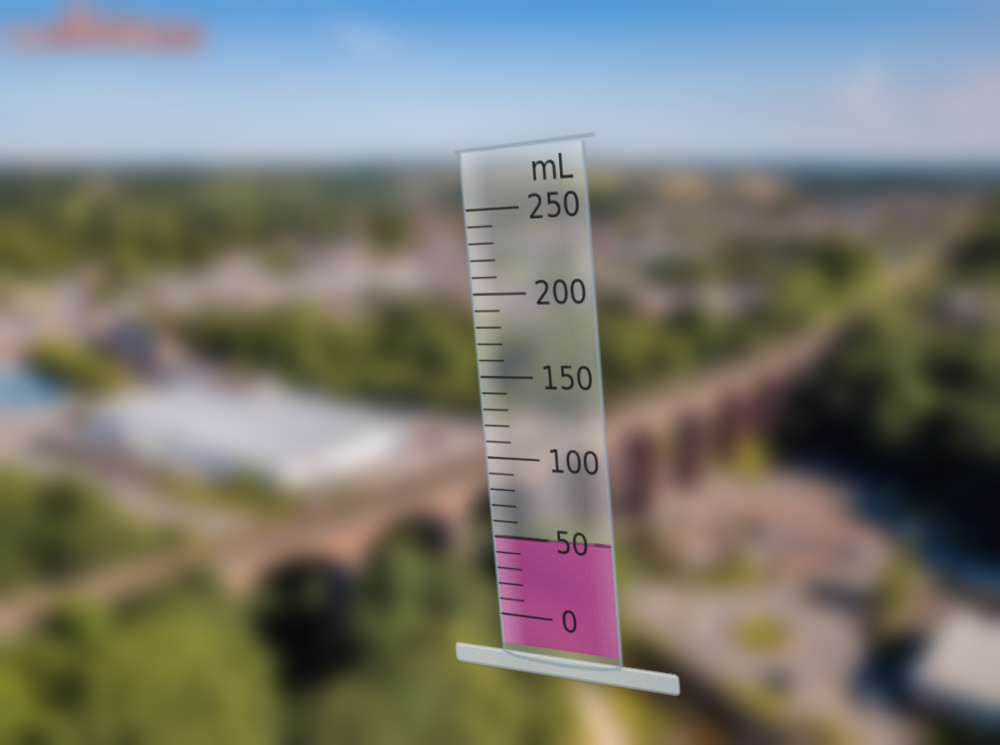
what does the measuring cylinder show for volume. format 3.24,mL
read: 50,mL
